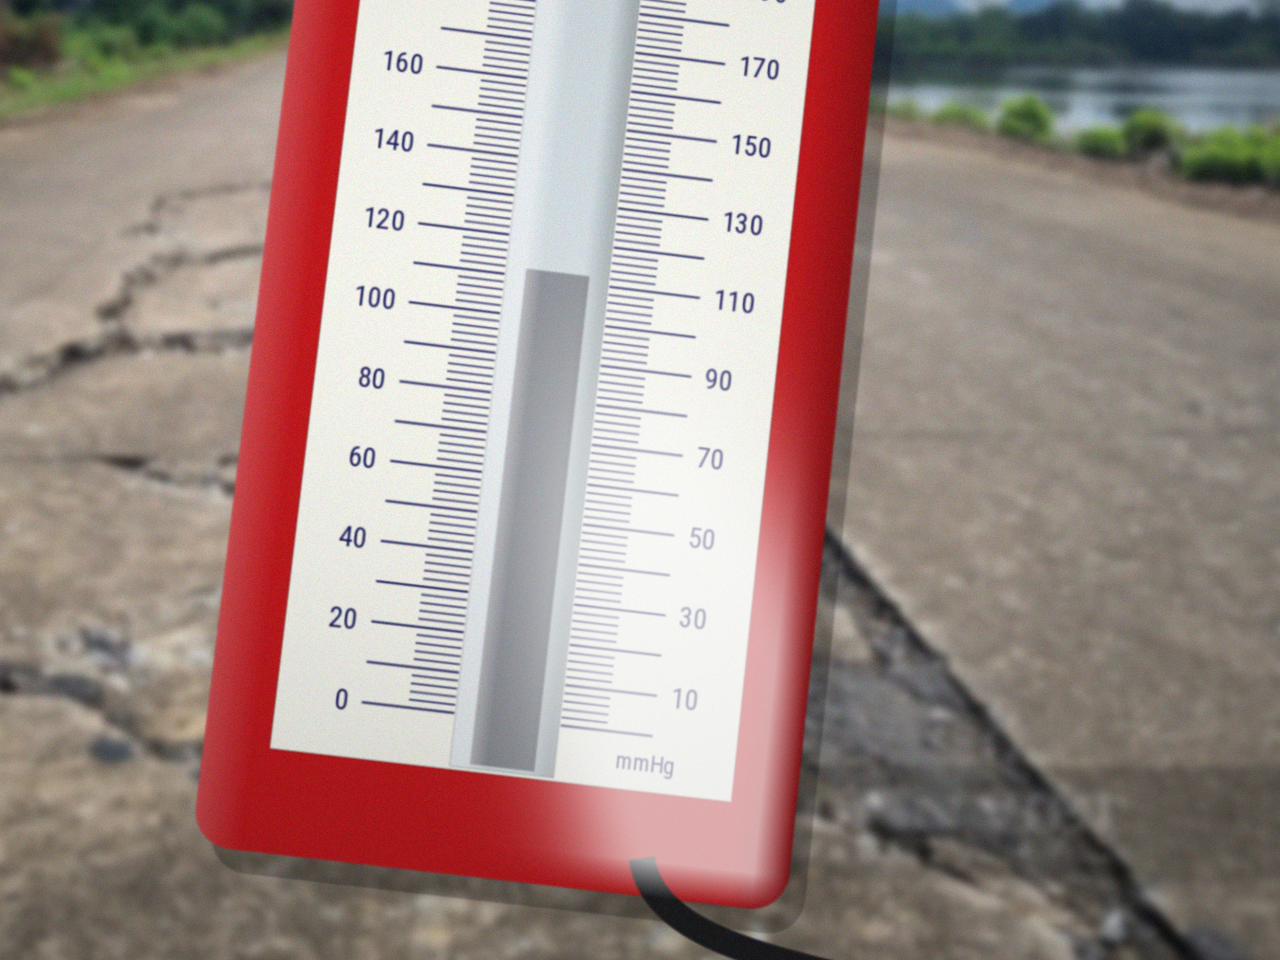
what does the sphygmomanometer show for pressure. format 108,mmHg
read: 112,mmHg
